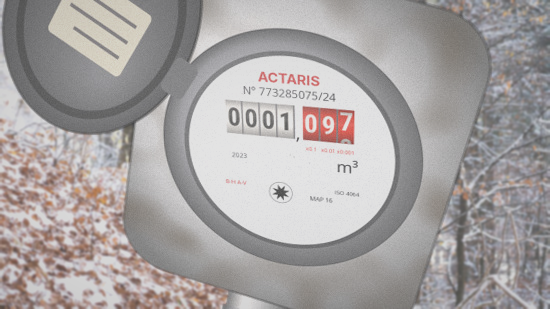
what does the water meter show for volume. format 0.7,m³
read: 1.097,m³
